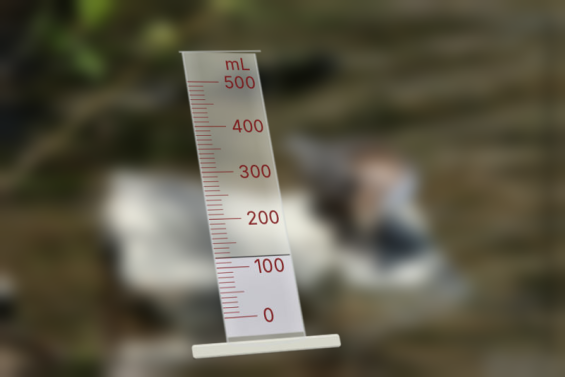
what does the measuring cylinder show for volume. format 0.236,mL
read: 120,mL
